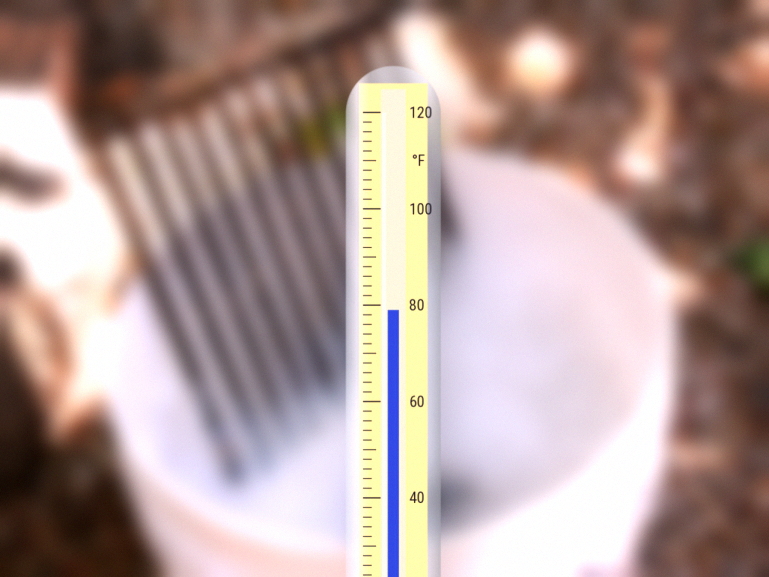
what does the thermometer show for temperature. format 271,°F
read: 79,°F
